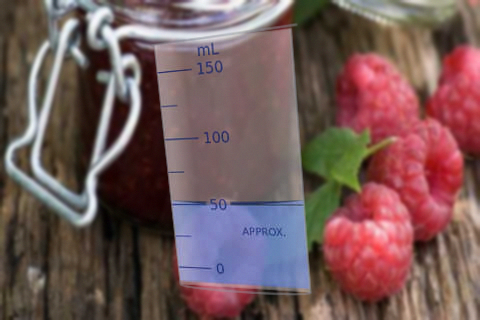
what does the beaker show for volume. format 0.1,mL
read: 50,mL
